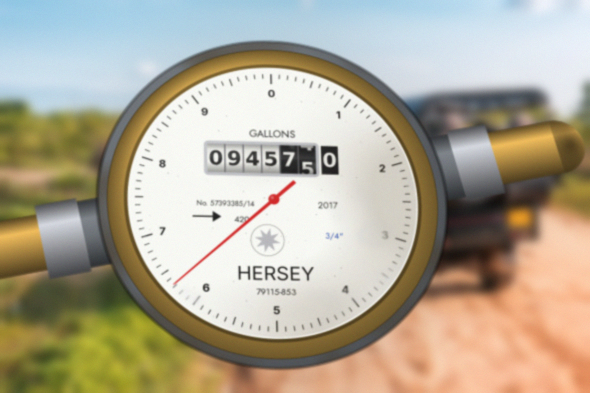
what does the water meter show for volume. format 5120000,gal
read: 945746.3,gal
